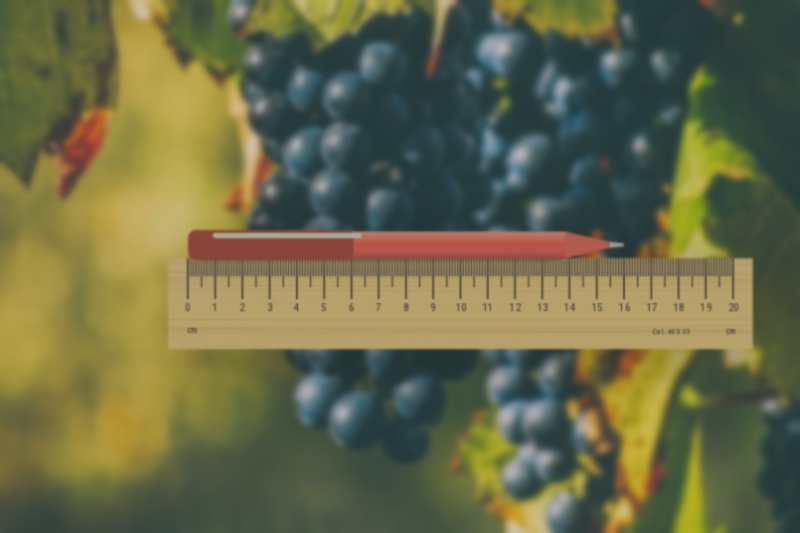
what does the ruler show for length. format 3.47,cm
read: 16,cm
